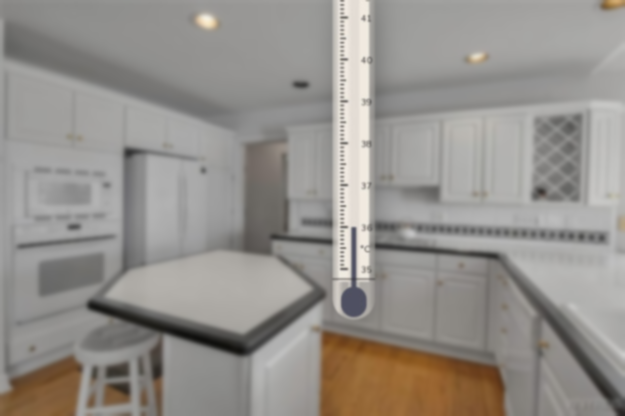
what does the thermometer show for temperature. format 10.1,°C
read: 36,°C
